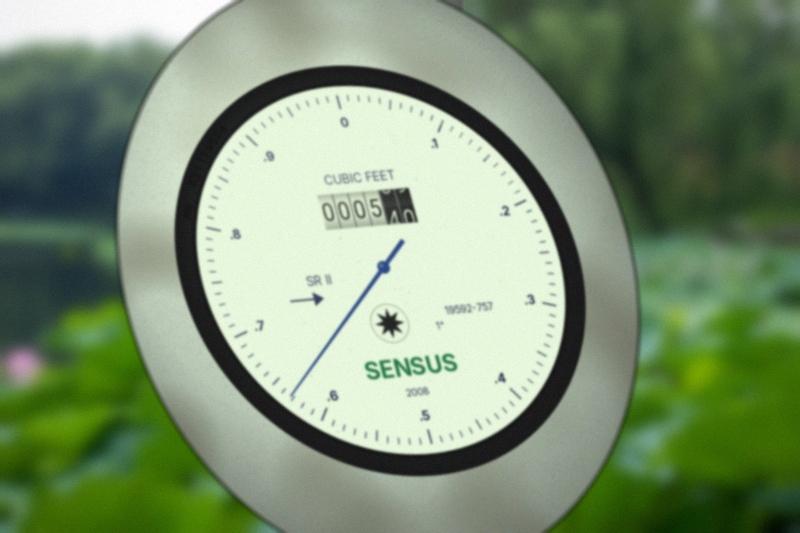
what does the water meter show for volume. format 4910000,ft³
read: 539.63,ft³
